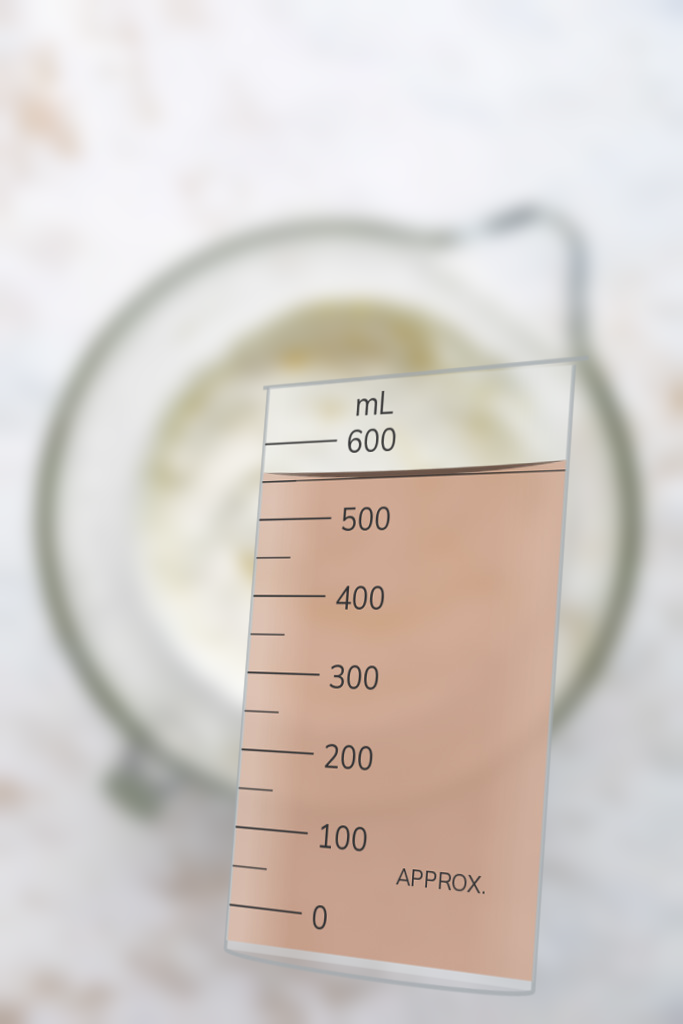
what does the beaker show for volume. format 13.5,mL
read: 550,mL
